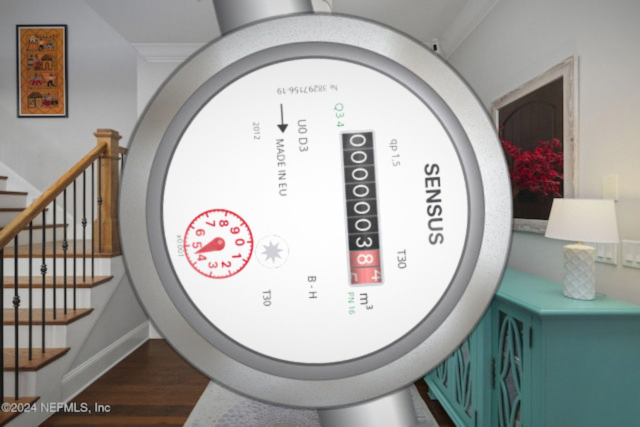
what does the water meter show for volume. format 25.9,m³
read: 3.844,m³
